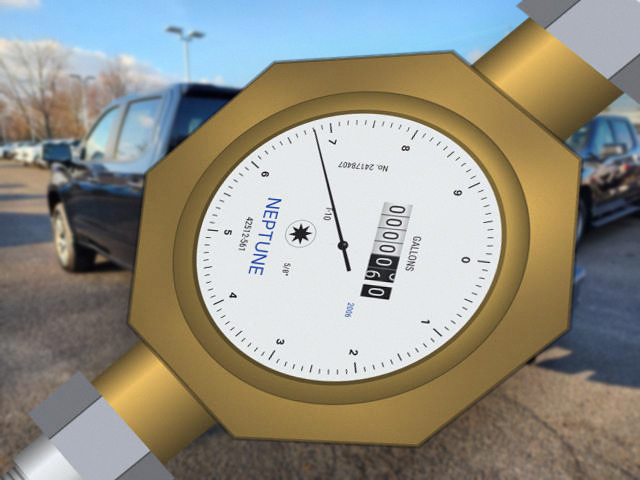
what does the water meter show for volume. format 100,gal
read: 56.8,gal
